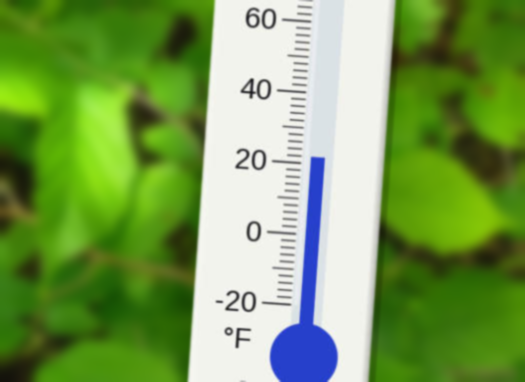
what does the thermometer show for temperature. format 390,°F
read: 22,°F
